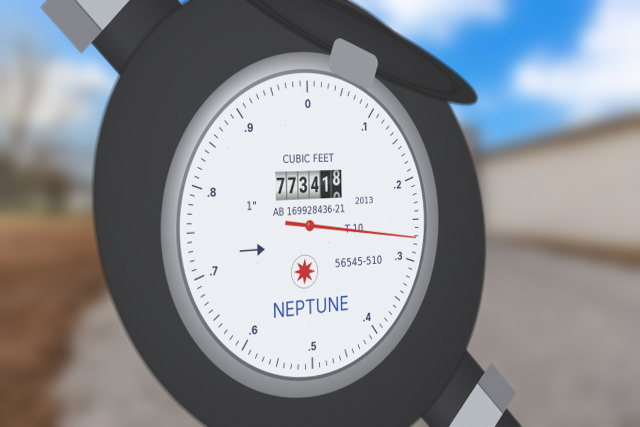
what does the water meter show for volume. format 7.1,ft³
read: 773418.27,ft³
